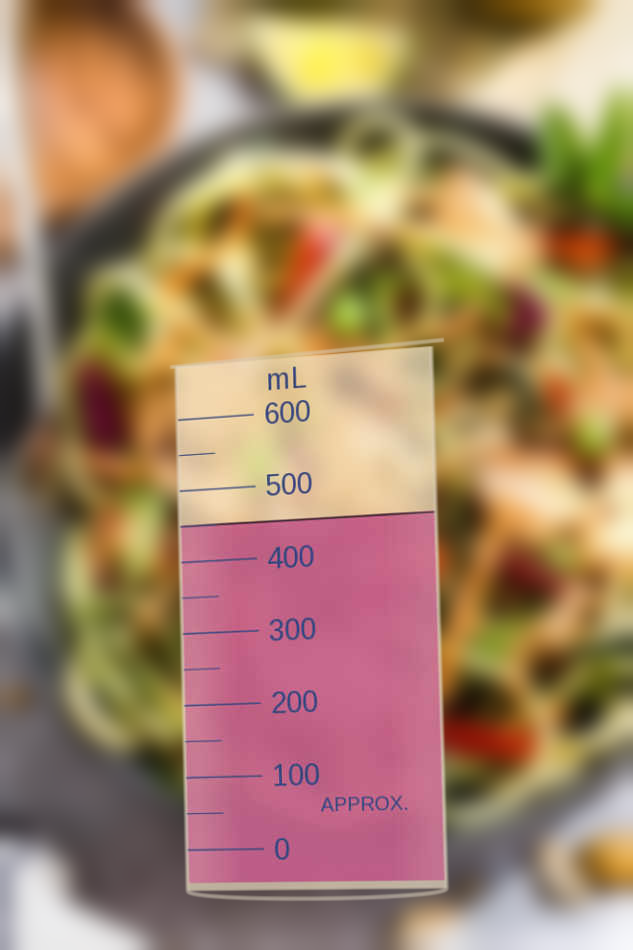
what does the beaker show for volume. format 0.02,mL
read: 450,mL
